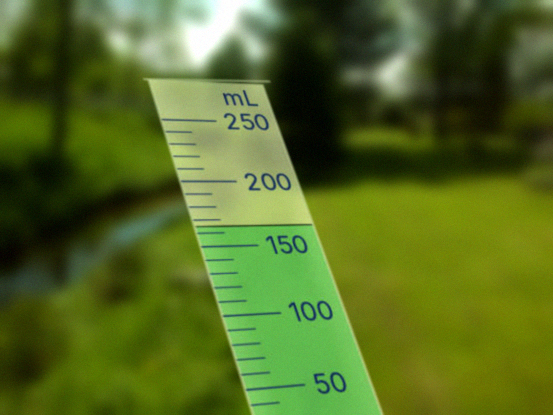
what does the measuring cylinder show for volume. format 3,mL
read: 165,mL
